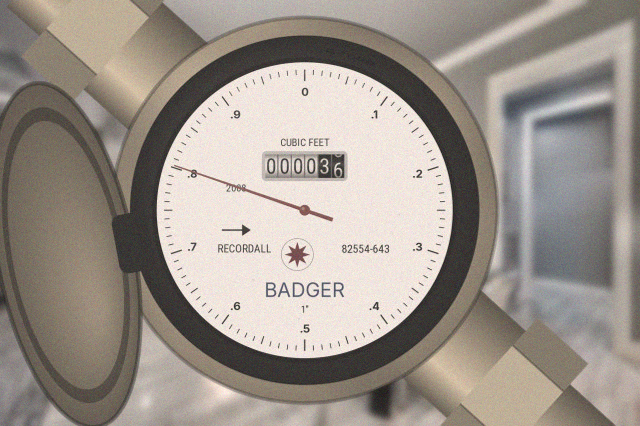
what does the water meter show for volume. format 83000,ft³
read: 35.80,ft³
